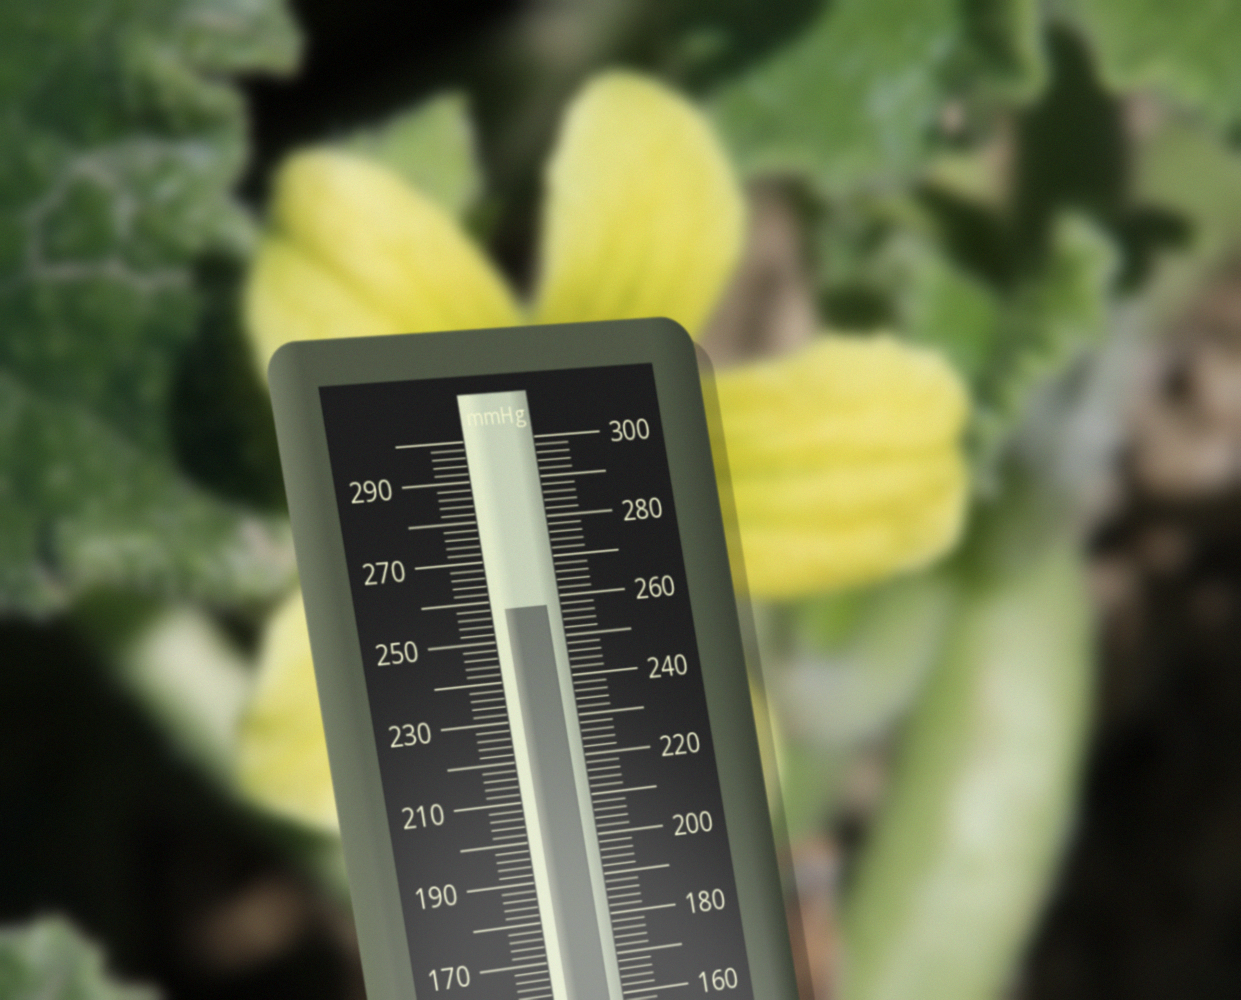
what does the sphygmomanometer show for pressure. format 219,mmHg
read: 258,mmHg
